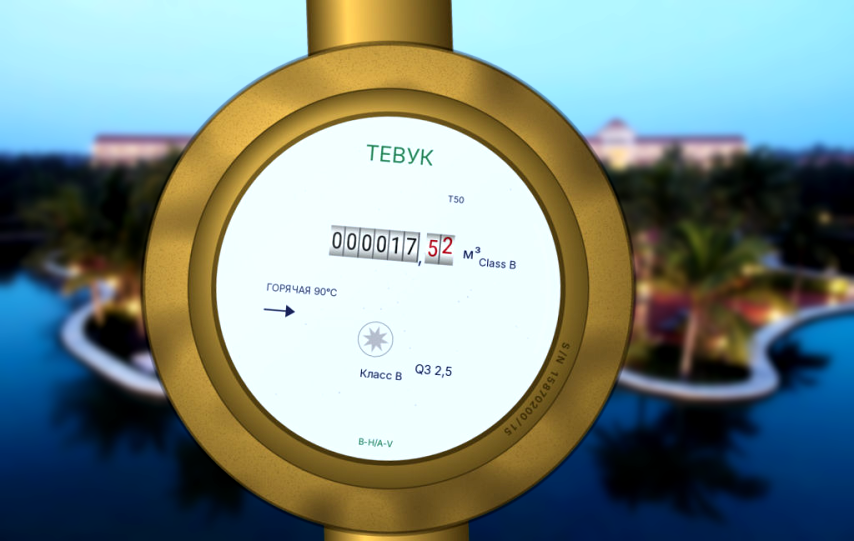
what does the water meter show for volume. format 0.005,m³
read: 17.52,m³
